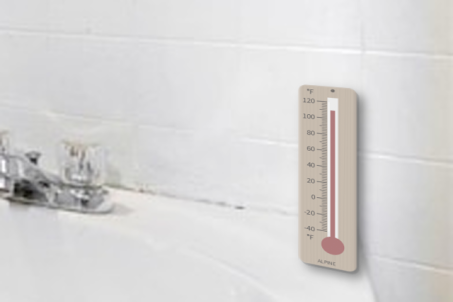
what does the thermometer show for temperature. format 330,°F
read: 110,°F
